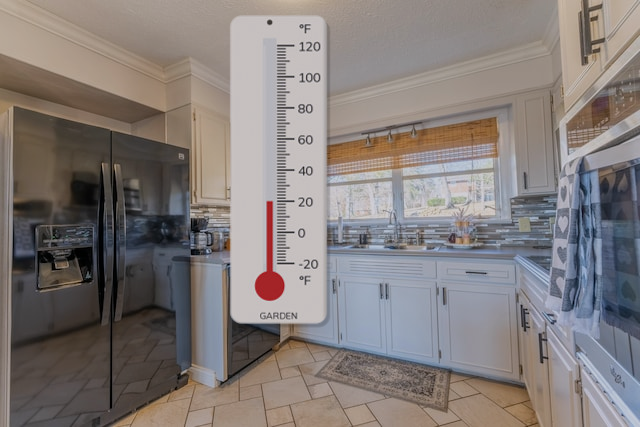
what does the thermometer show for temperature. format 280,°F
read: 20,°F
